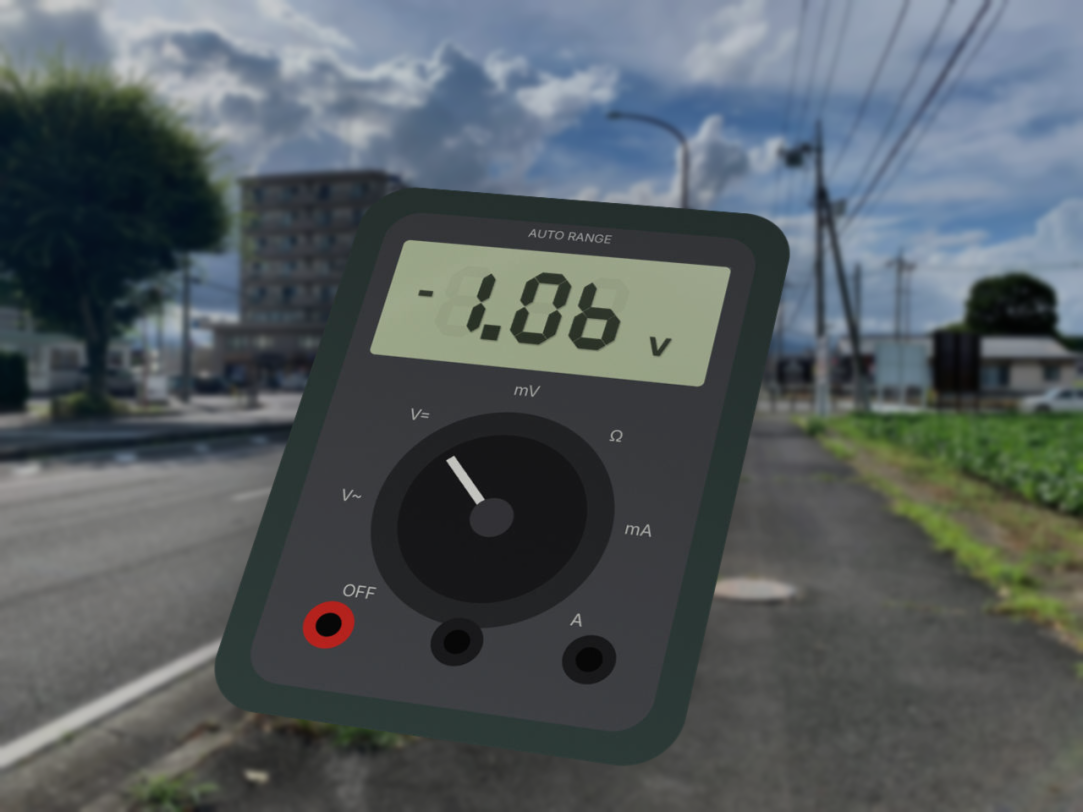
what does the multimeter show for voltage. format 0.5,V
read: -1.06,V
